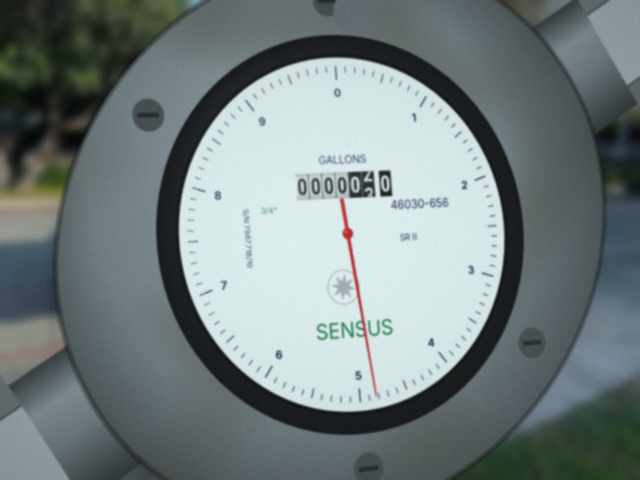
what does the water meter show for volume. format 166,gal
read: 24.8,gal
